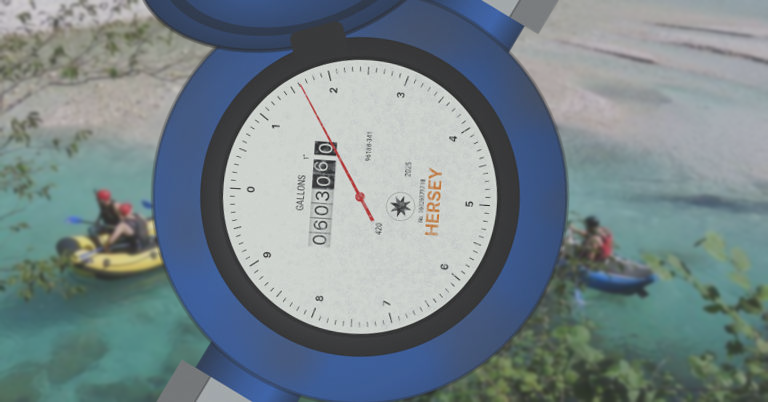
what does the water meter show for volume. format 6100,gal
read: 603061.6,gal
